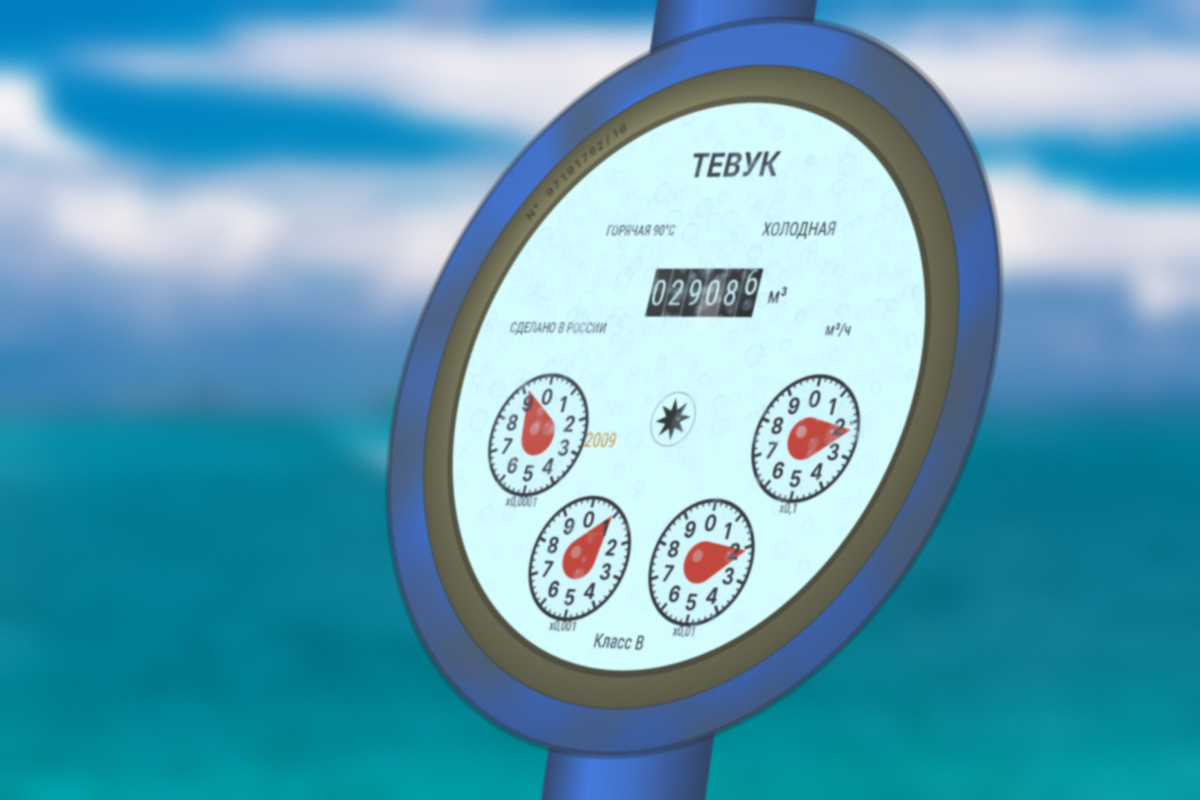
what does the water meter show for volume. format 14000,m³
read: 29086.2209,m³
